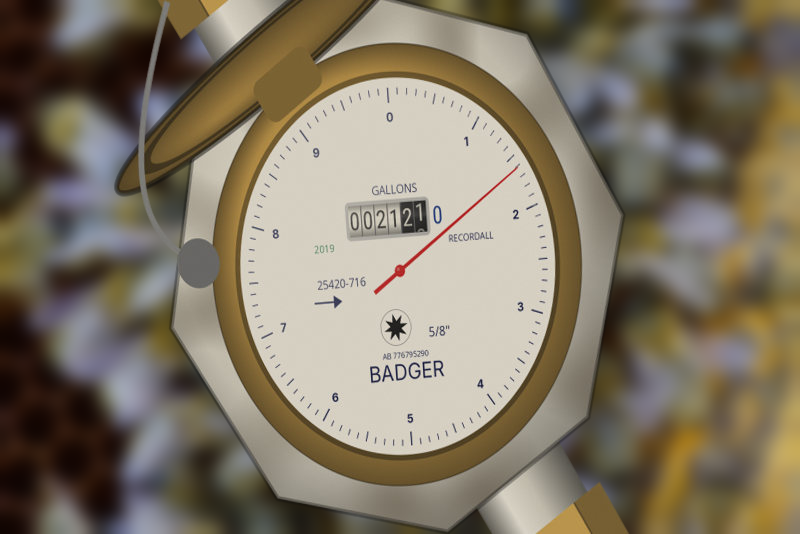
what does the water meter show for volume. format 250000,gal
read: 21211.6,gal
